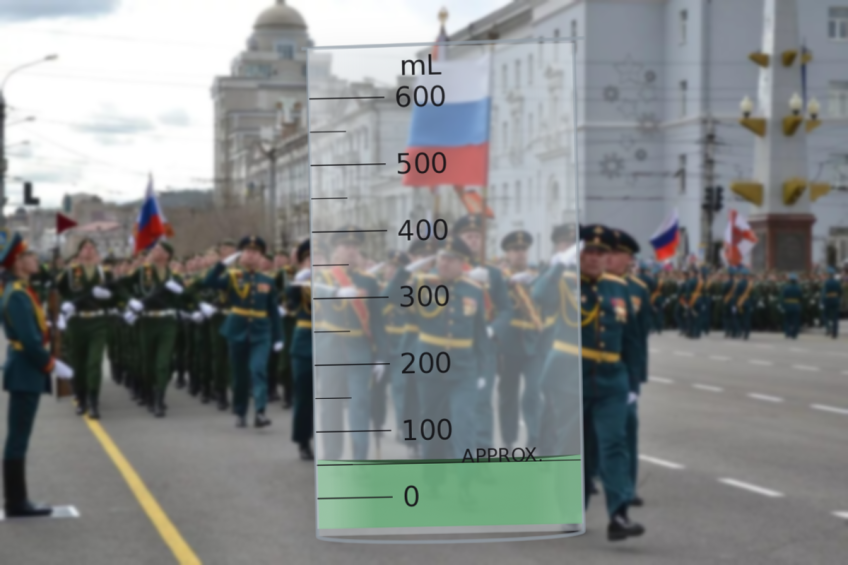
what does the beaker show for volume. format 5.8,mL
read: 50,mL
